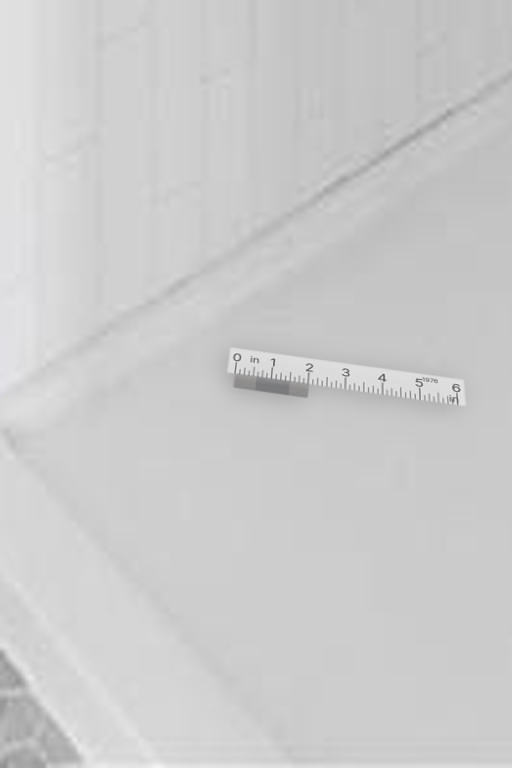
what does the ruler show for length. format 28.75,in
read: 2,in
